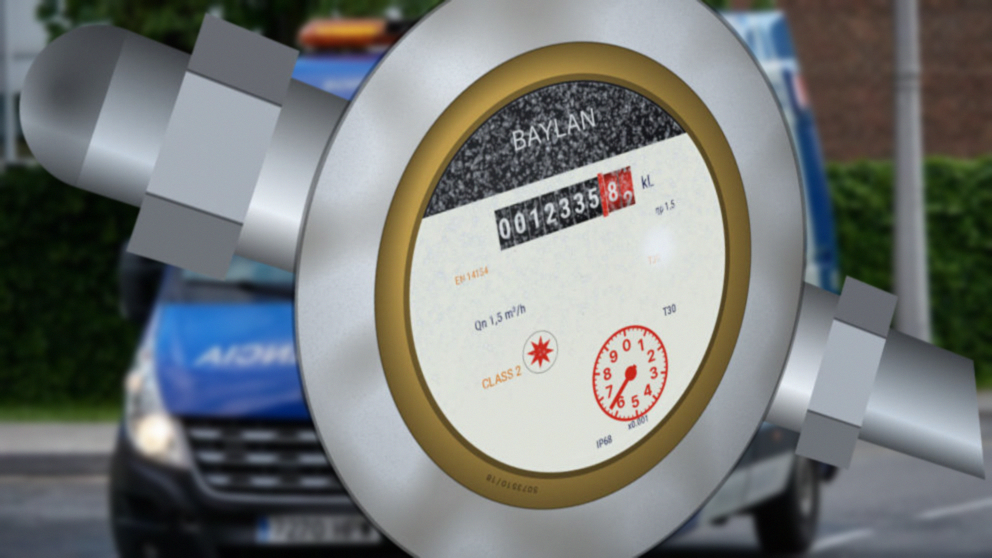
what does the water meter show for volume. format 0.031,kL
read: 12335.816,kL
